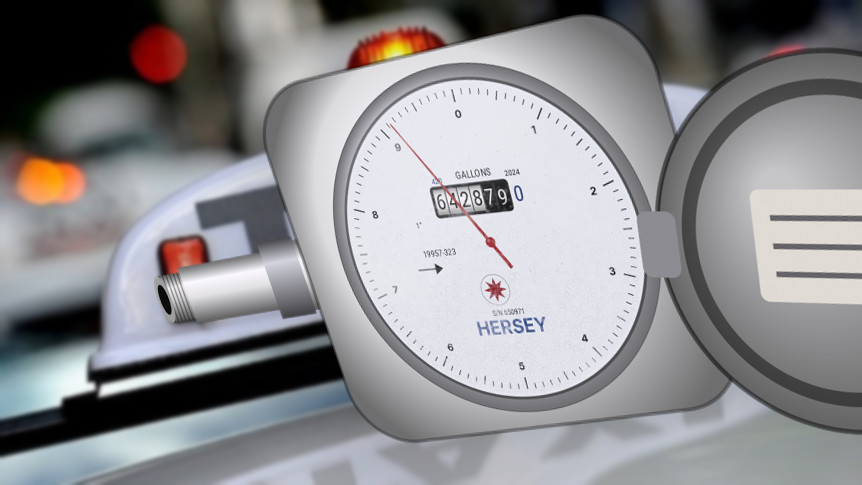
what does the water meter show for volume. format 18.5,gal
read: 6428789.1,gal
